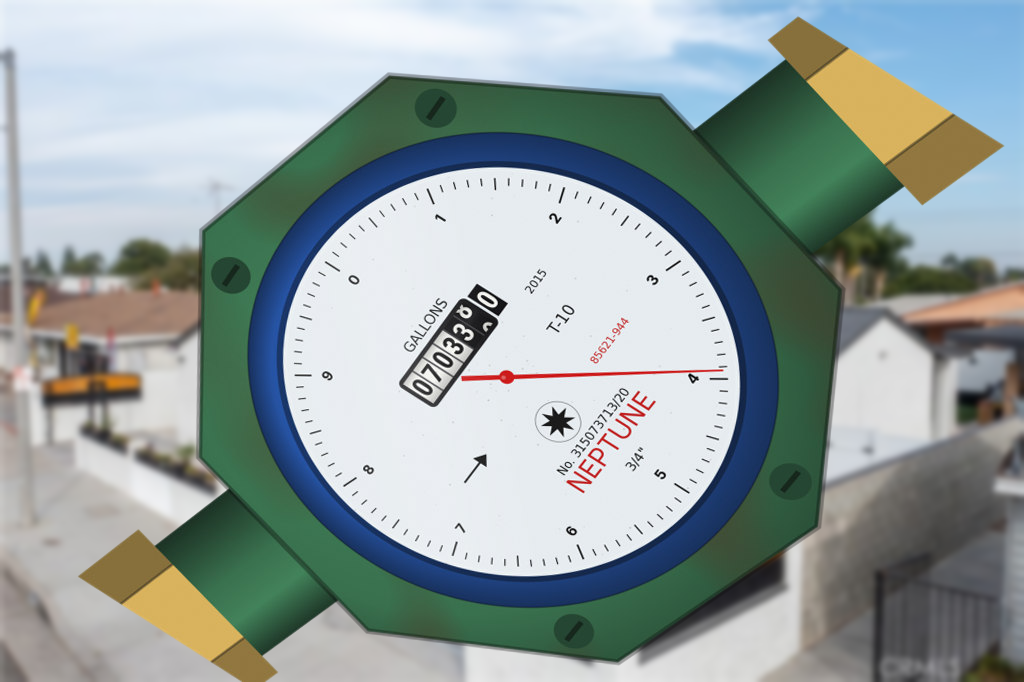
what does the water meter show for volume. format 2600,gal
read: 703383.9,gal
